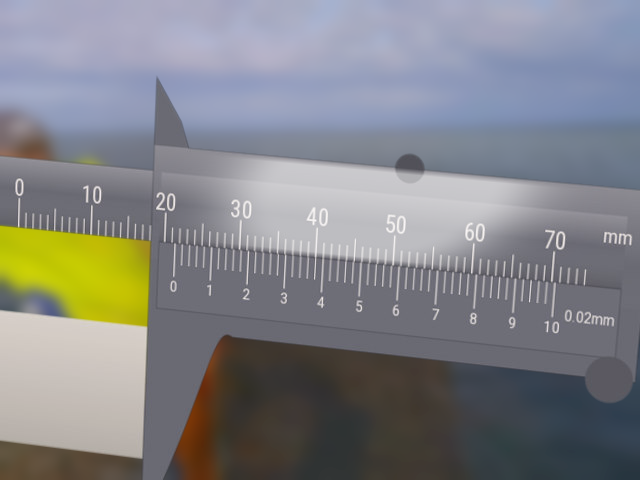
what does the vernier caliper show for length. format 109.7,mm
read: 21.4,mm
